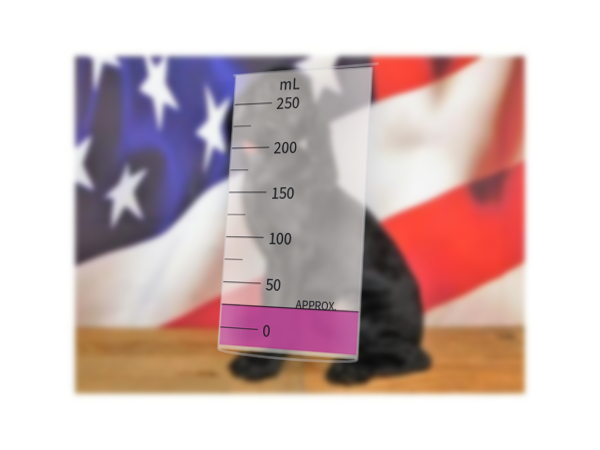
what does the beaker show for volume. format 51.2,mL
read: 25,mL
